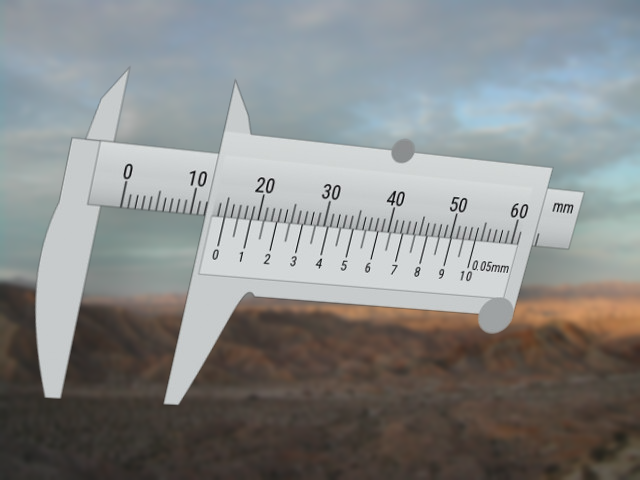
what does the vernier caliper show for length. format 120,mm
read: 15.0,mm
